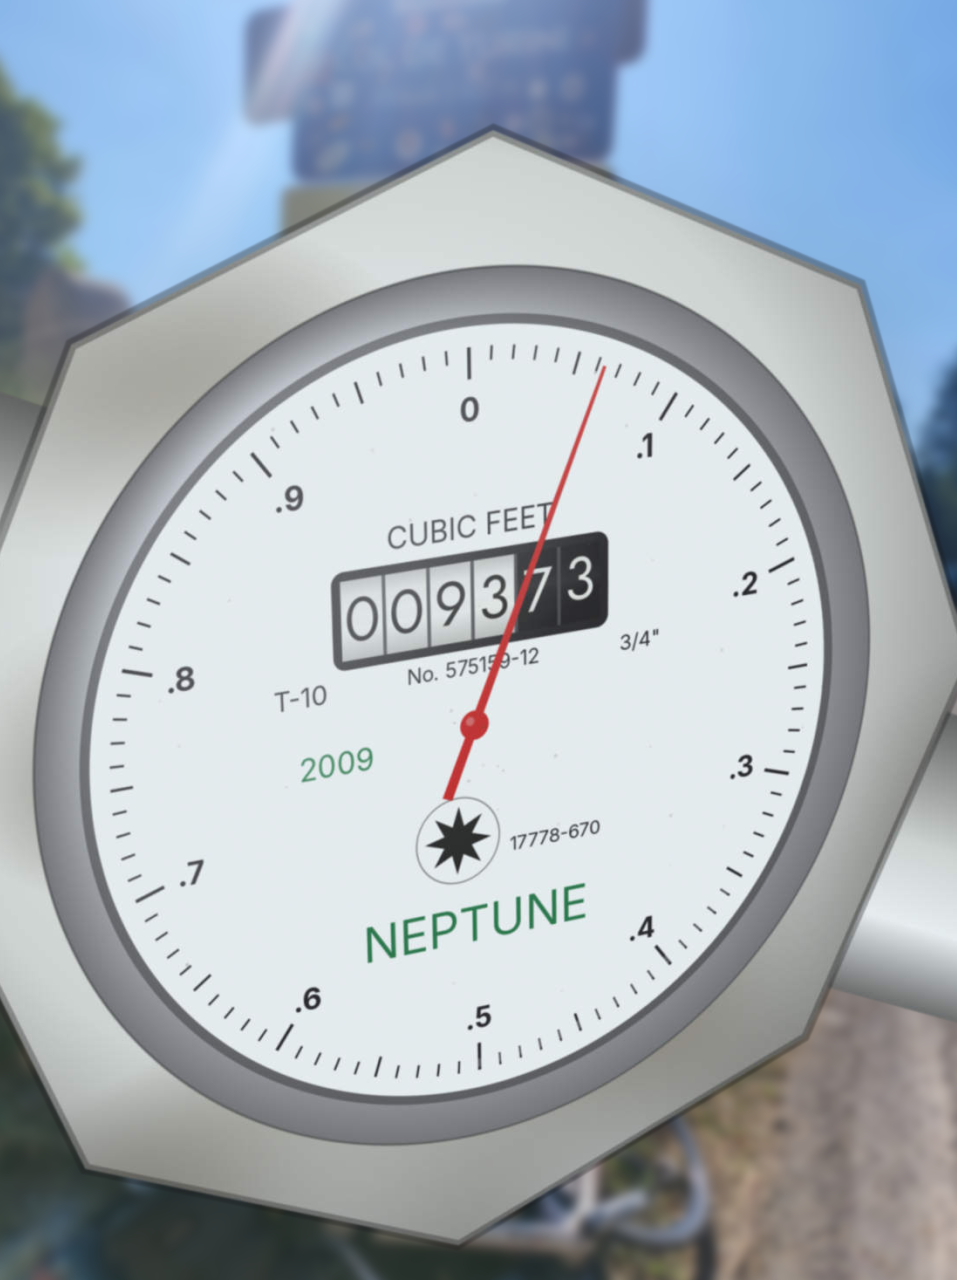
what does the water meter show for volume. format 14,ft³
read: 9373.06,ft³
